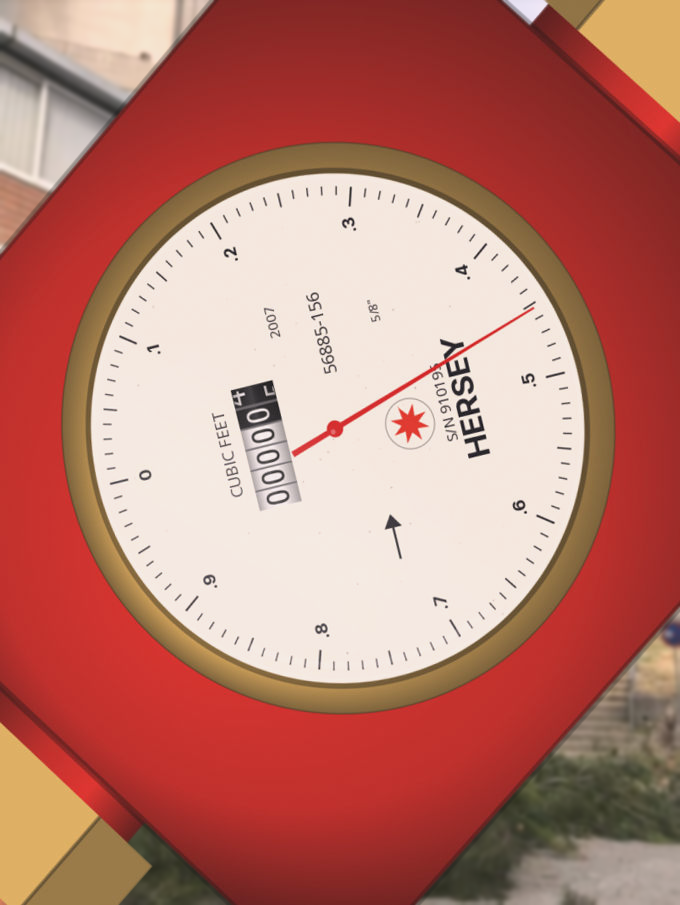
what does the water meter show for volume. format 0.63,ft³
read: 4.45,ft³
